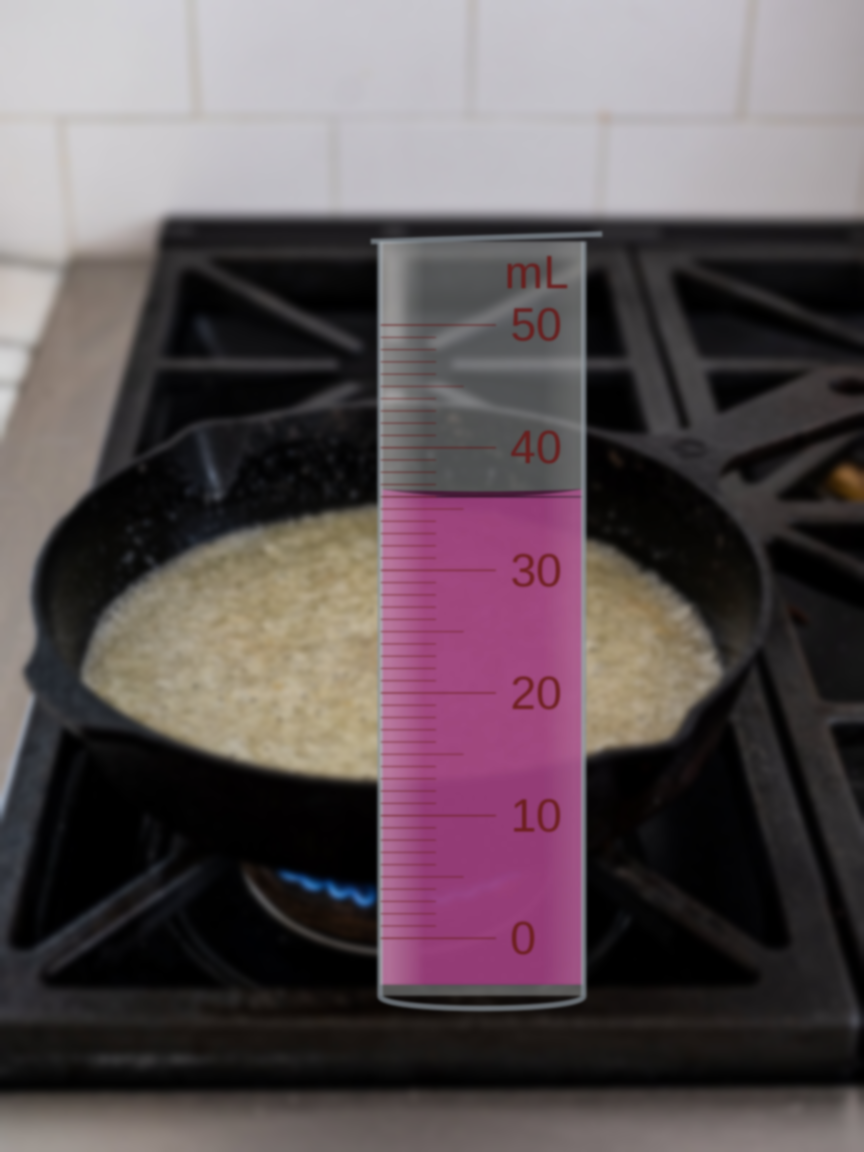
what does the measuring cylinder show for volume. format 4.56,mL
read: 36,mL
